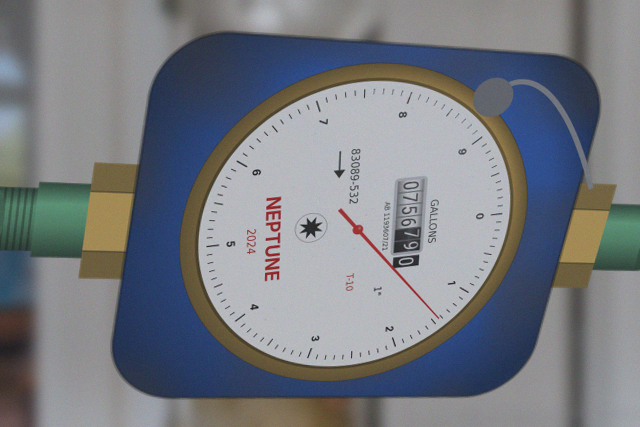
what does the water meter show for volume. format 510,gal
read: 756791.4,gal
